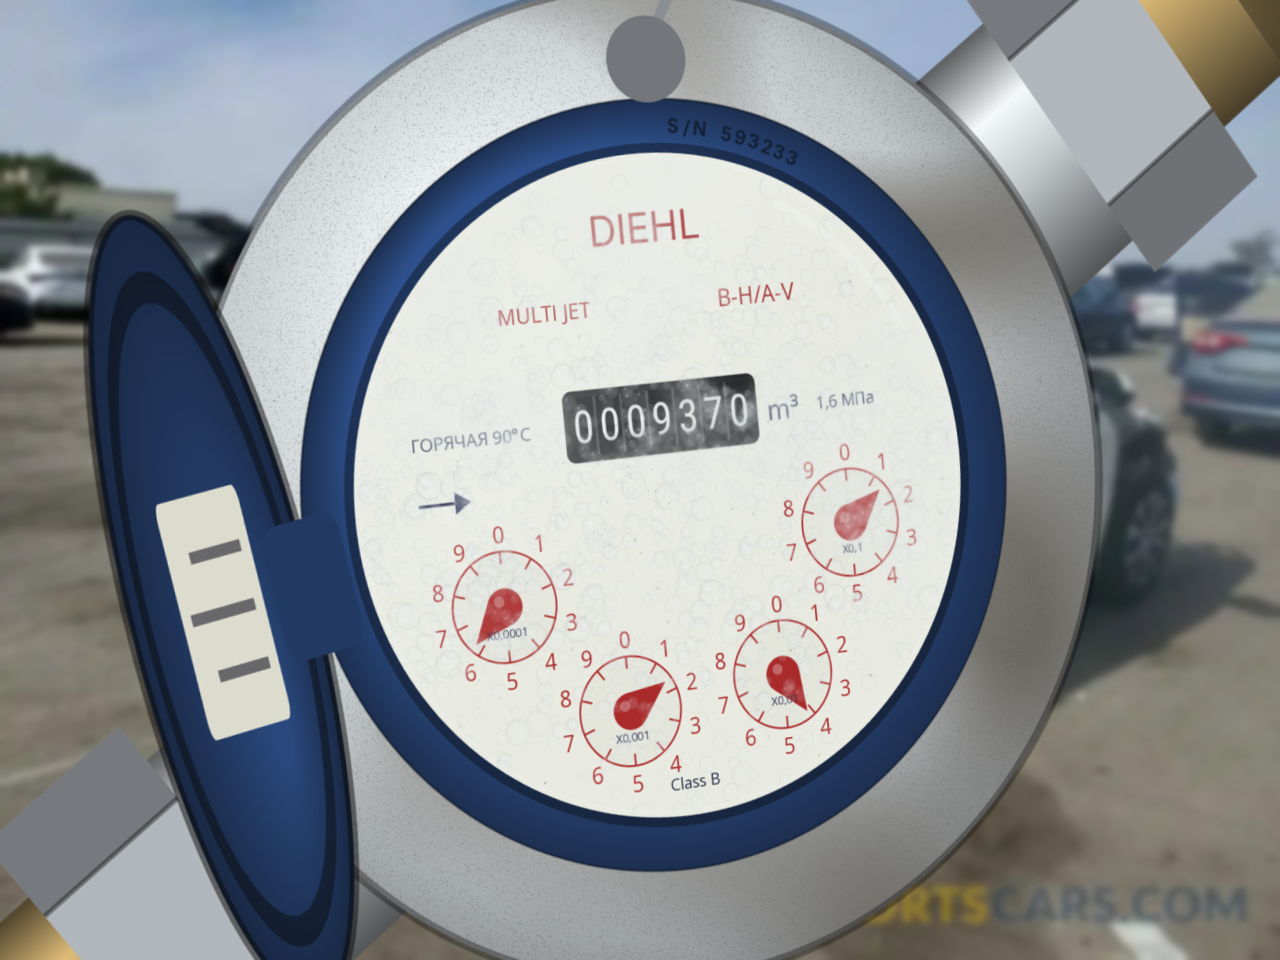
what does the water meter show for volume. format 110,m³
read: 9370.1416,m³
